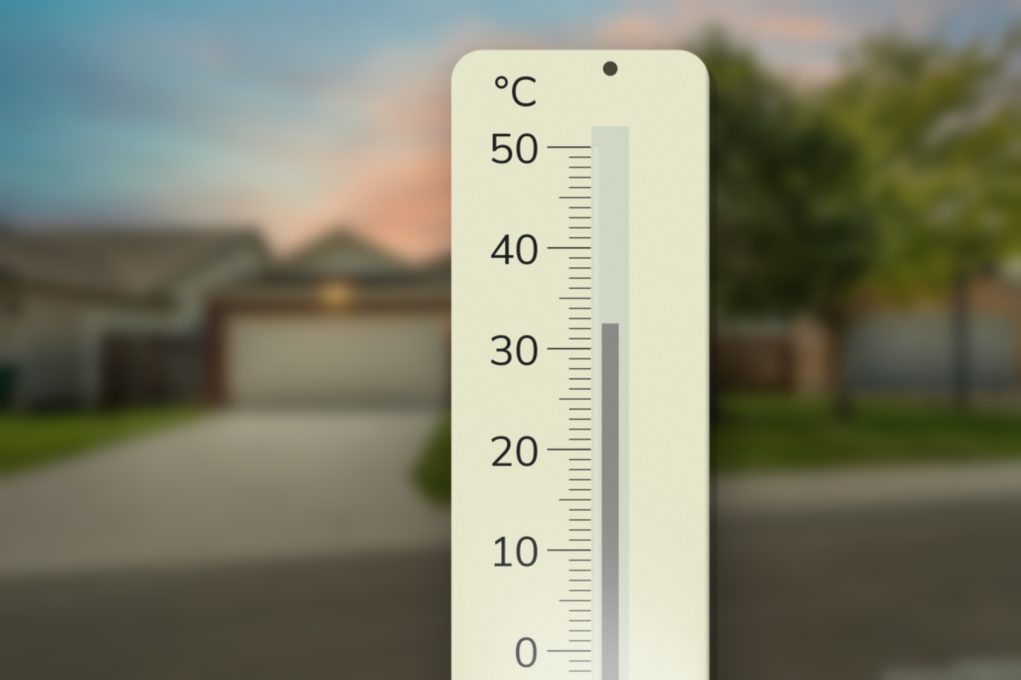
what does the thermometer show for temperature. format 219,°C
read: 32.5,°C
